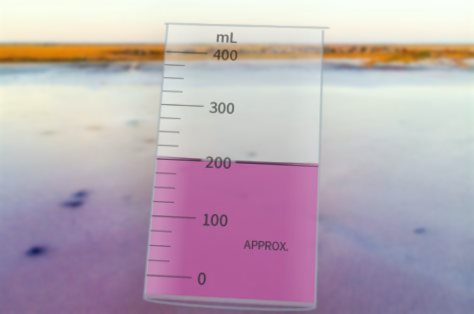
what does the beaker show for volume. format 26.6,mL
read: 200,mL
